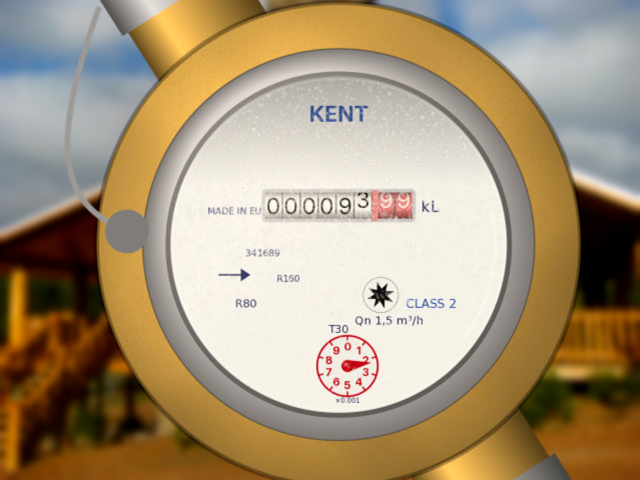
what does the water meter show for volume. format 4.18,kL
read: 93.992,kL
